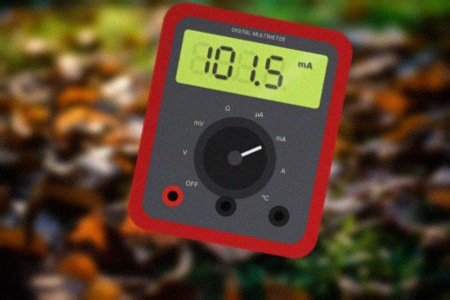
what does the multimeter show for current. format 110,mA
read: 101.5,mA
